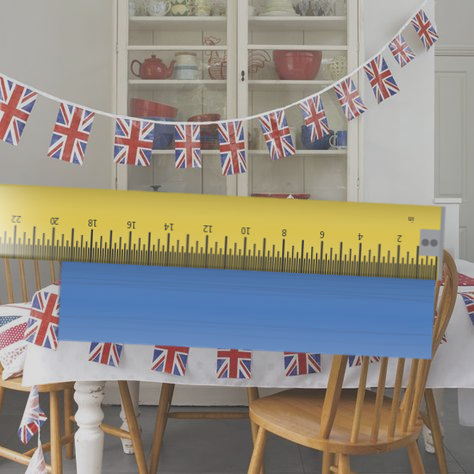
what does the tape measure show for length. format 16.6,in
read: 19.5,in
